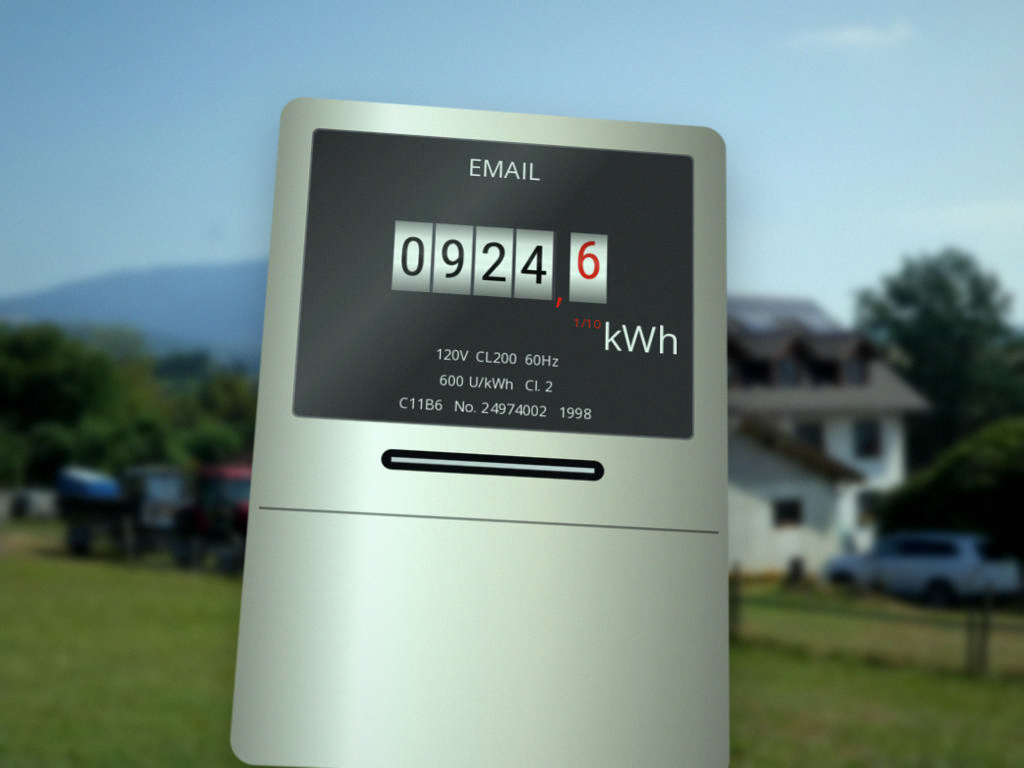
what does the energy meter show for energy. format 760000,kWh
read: 924.6,kWh
